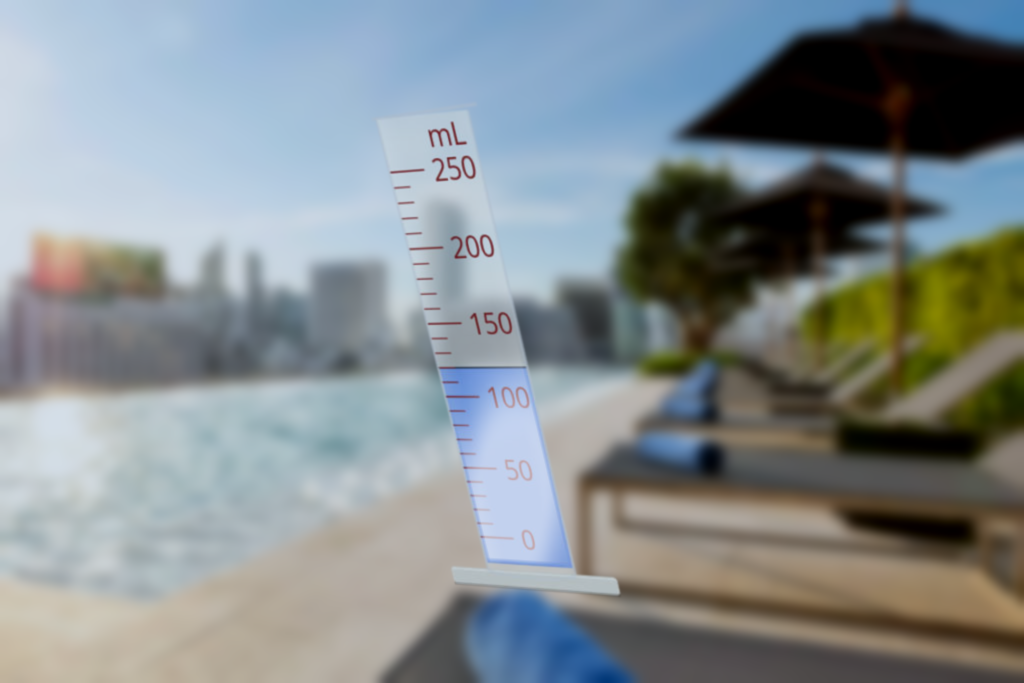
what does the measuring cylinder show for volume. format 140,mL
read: 120,mL
